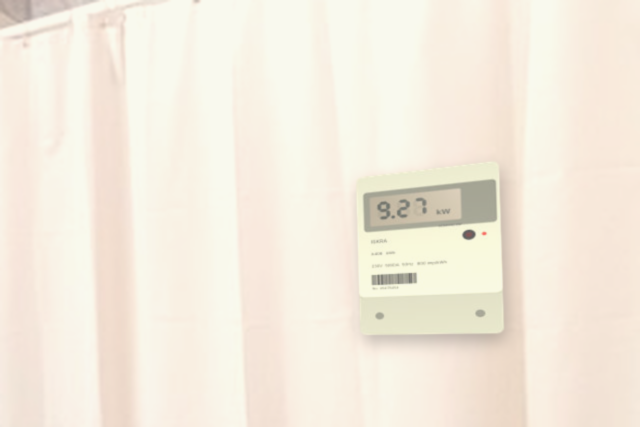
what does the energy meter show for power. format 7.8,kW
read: 9.27,kW
